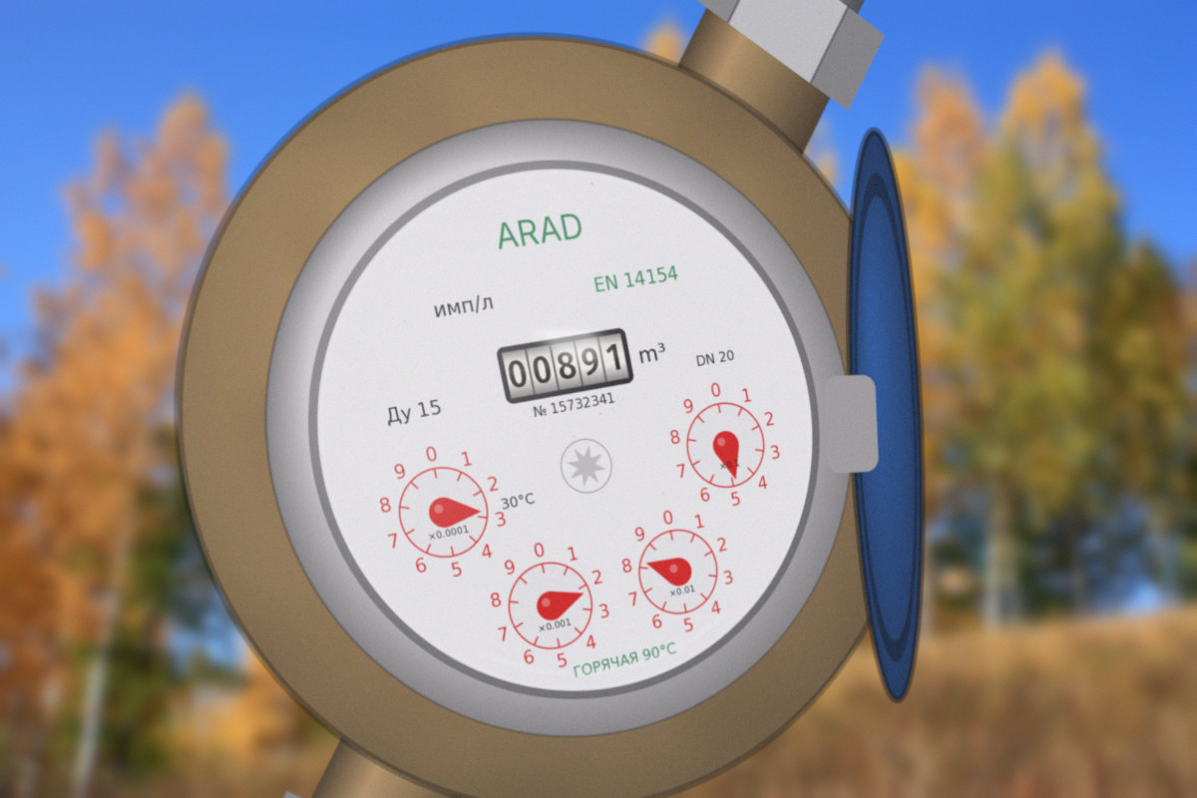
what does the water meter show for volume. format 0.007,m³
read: 891.4822,m³
